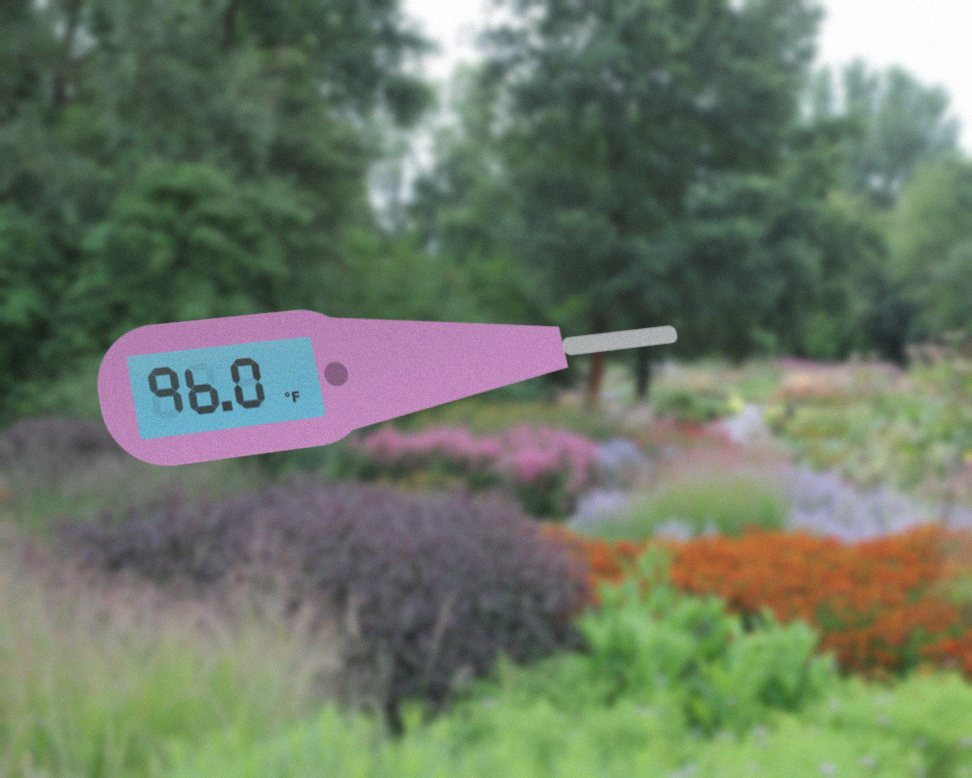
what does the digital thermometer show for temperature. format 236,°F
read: 96.0,°F
